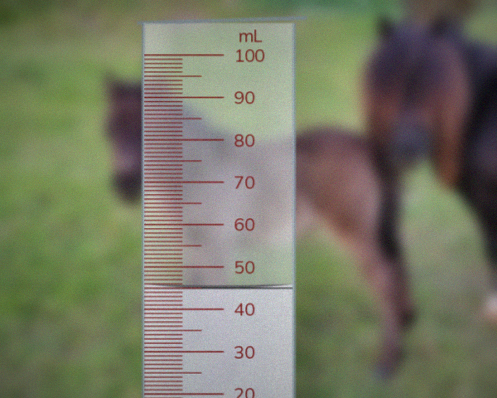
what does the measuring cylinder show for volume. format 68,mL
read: 45,mL
